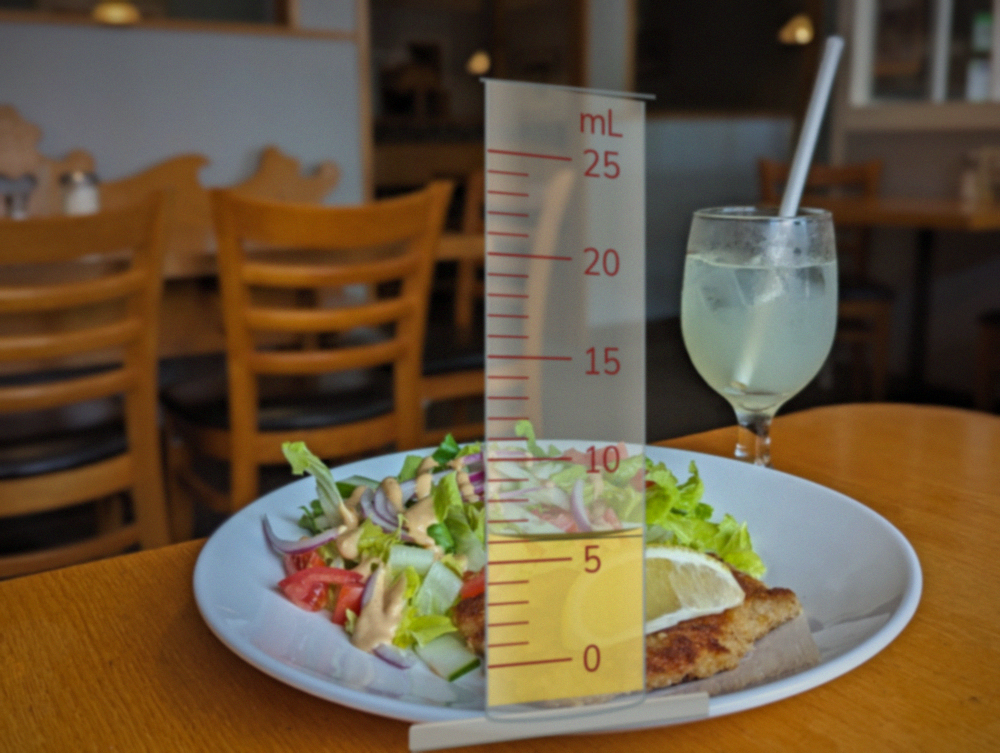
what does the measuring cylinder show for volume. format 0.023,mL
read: 6,mL
